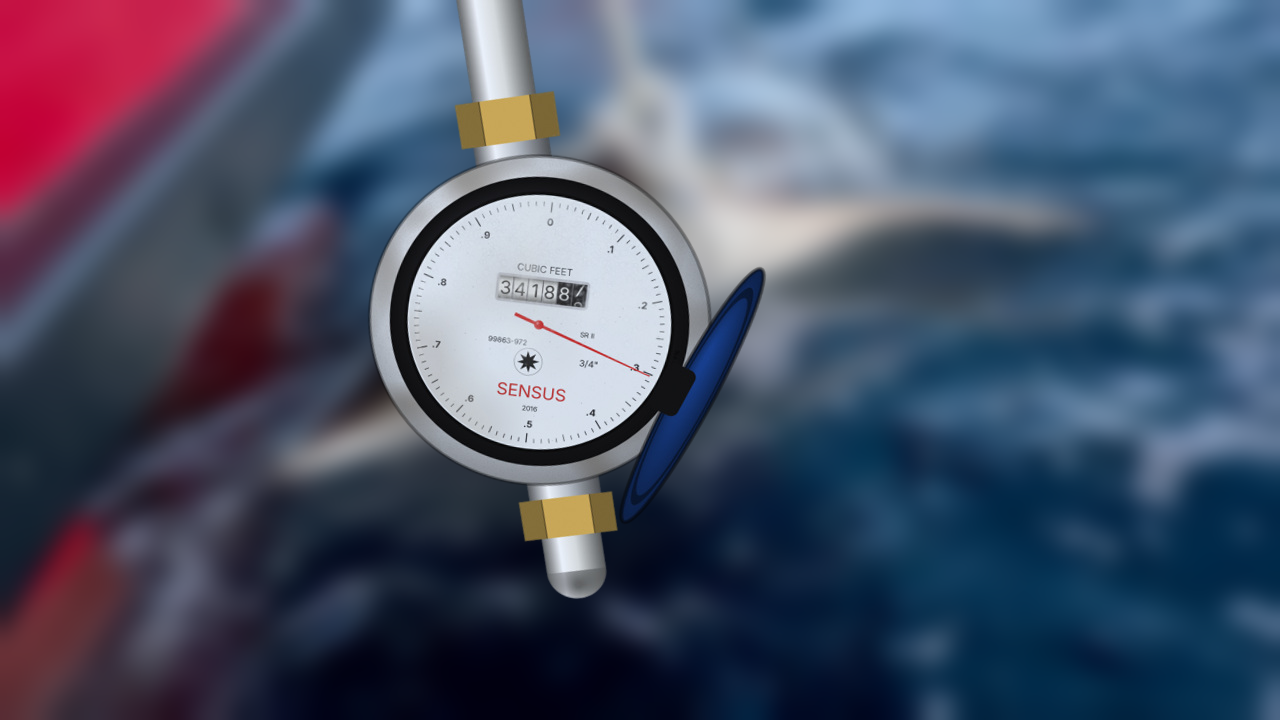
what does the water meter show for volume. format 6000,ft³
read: 341887.30,ft³
